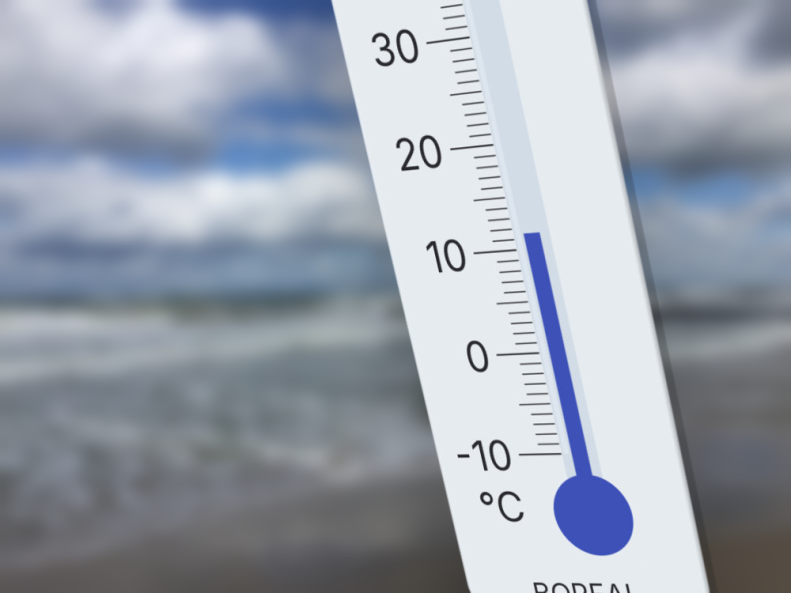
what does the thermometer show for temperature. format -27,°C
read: 11.5,°C
